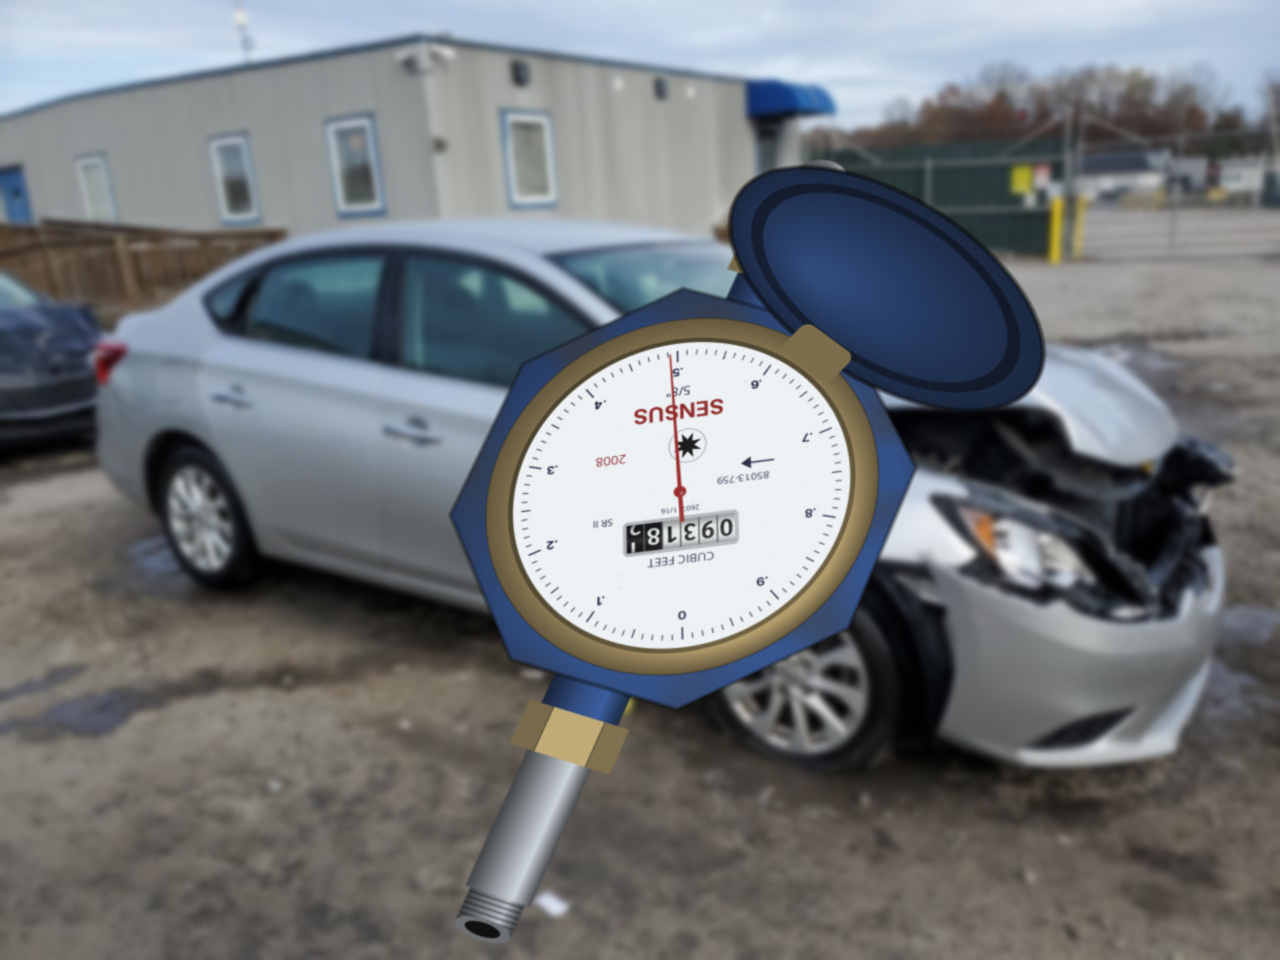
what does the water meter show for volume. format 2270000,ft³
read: 93181.49,ft³
